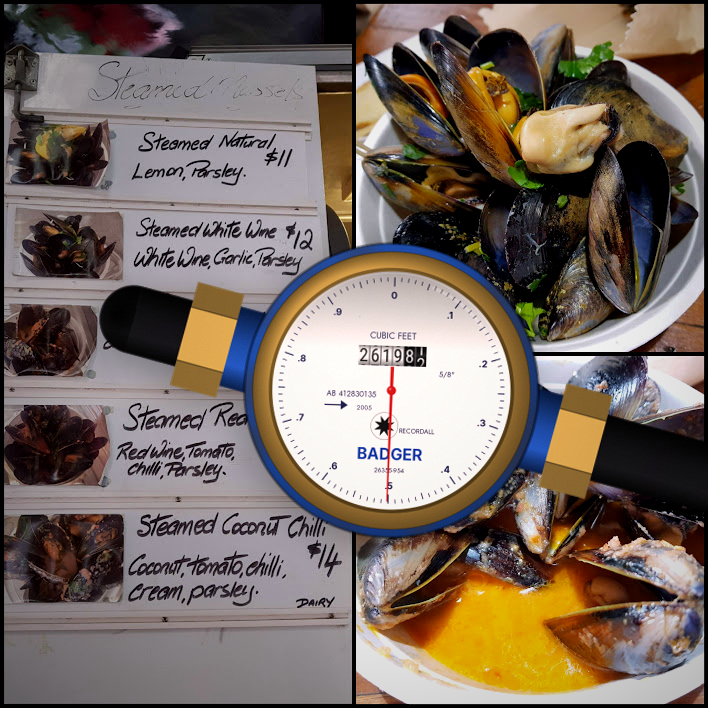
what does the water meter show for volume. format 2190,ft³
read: 261981.50,ft³
